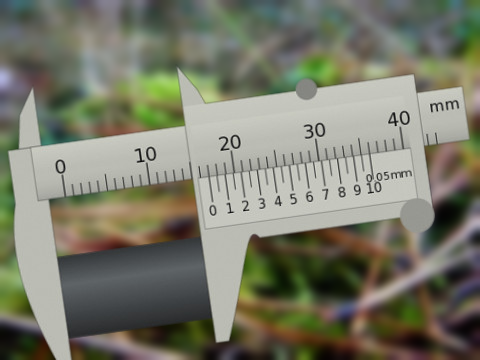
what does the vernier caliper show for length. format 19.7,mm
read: 17.0,mm
